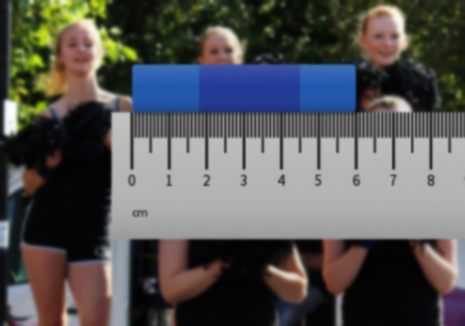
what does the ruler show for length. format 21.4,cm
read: 6,cm
